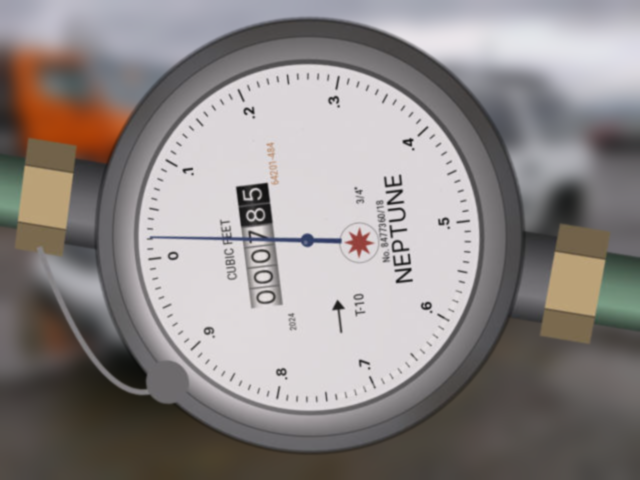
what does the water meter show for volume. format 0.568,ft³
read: 785.02,ft³
